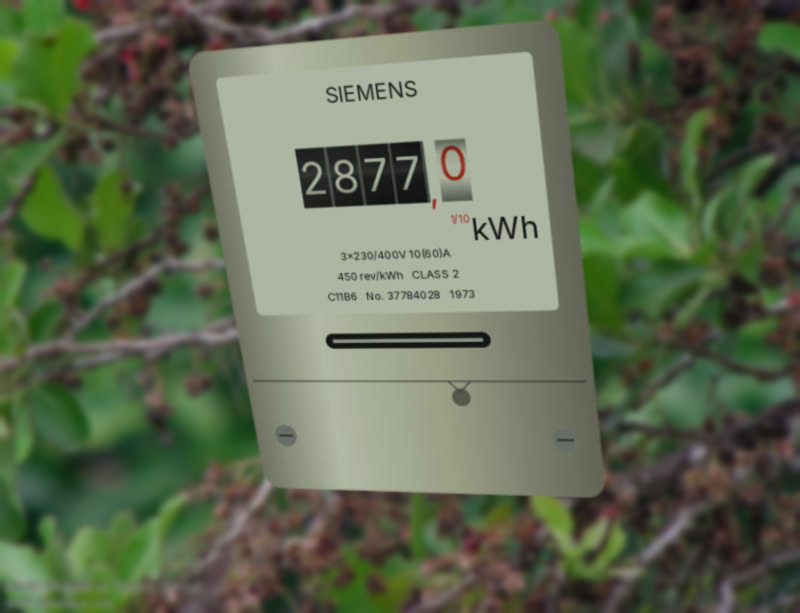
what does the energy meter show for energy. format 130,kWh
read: 2877.0,kWh
